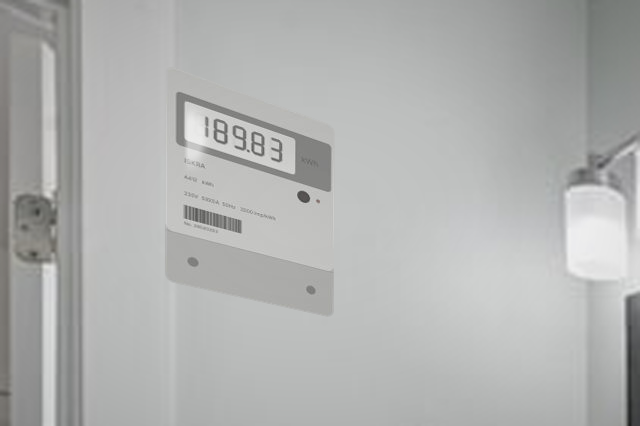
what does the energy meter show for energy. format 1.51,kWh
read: 189.83,kWh
